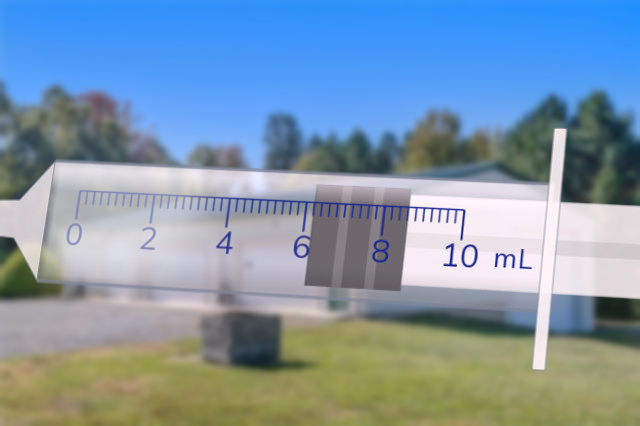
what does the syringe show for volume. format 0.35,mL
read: 6.2,mL
